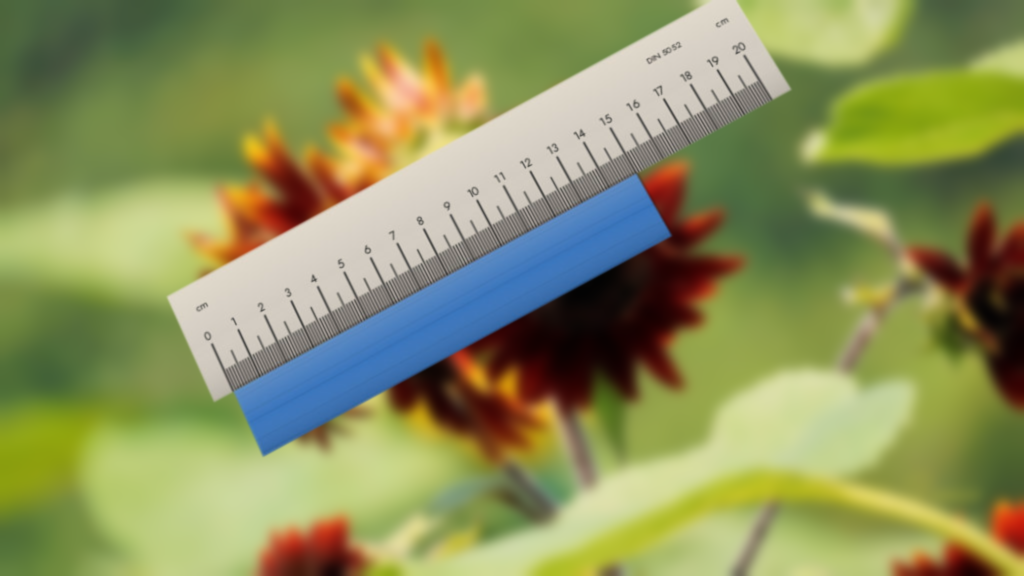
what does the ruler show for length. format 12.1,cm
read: 15,cm
